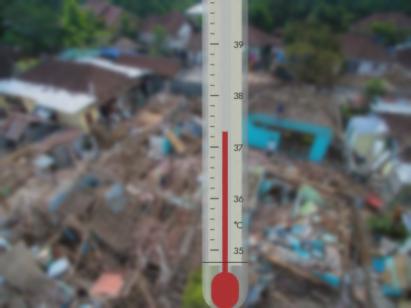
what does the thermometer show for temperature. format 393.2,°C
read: 37.3,°C
